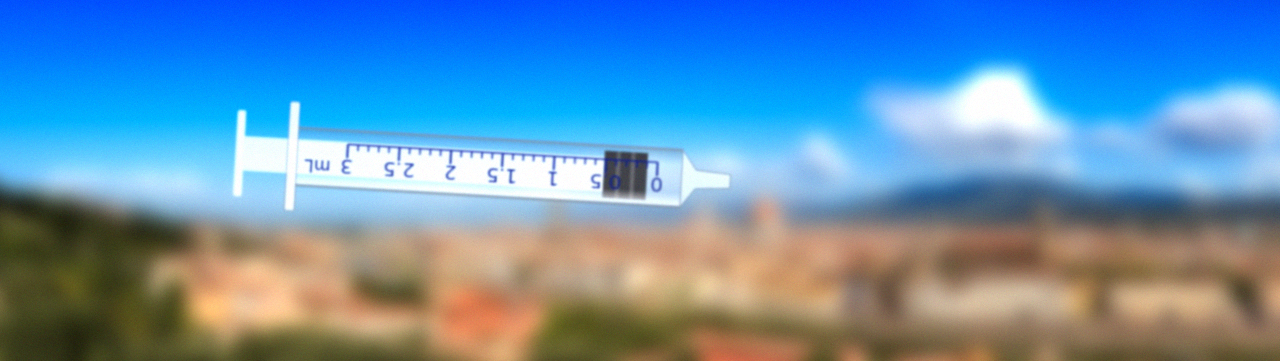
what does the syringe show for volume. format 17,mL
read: 0.1,mL
